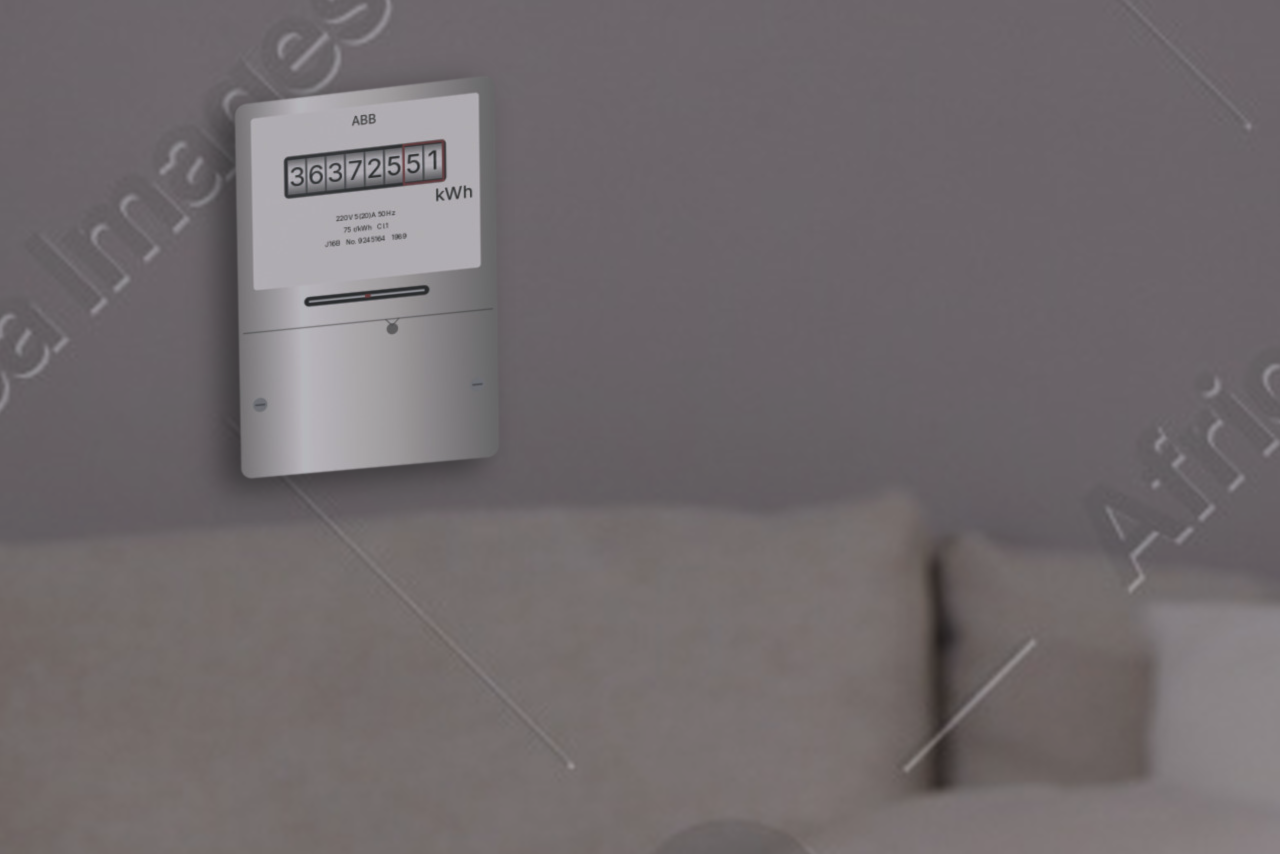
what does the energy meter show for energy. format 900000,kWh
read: 363725.51,kWh
